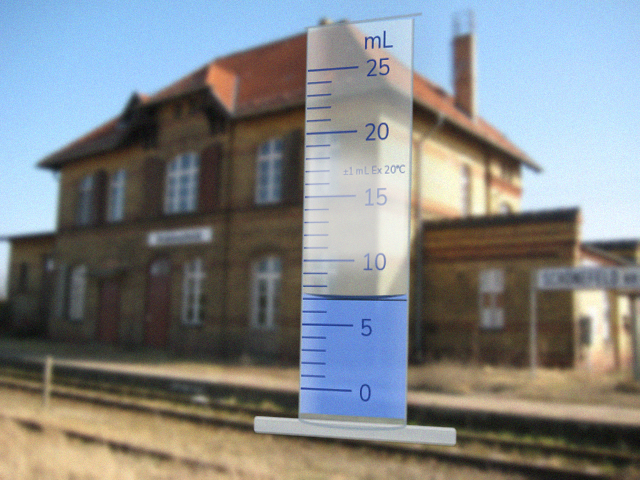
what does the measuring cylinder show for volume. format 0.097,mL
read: 7,mL
